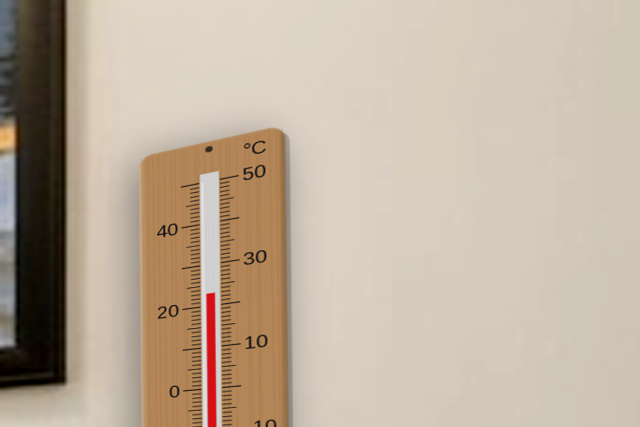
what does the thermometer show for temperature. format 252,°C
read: 23,°C
